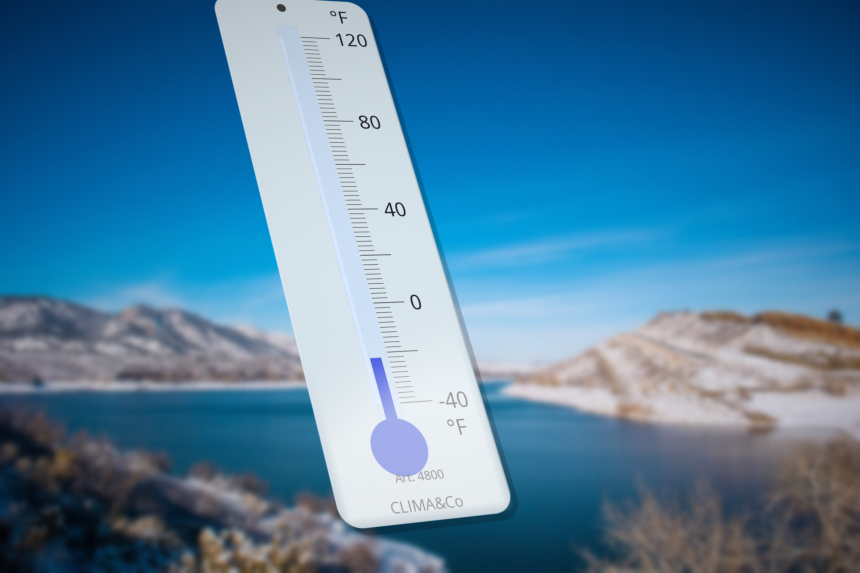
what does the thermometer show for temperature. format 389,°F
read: -22,°F
